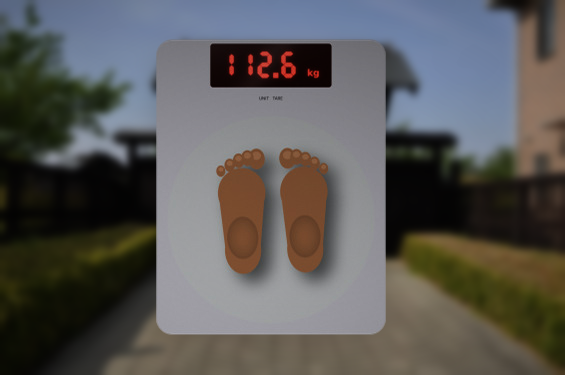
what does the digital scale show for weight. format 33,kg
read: 112.6,kg
